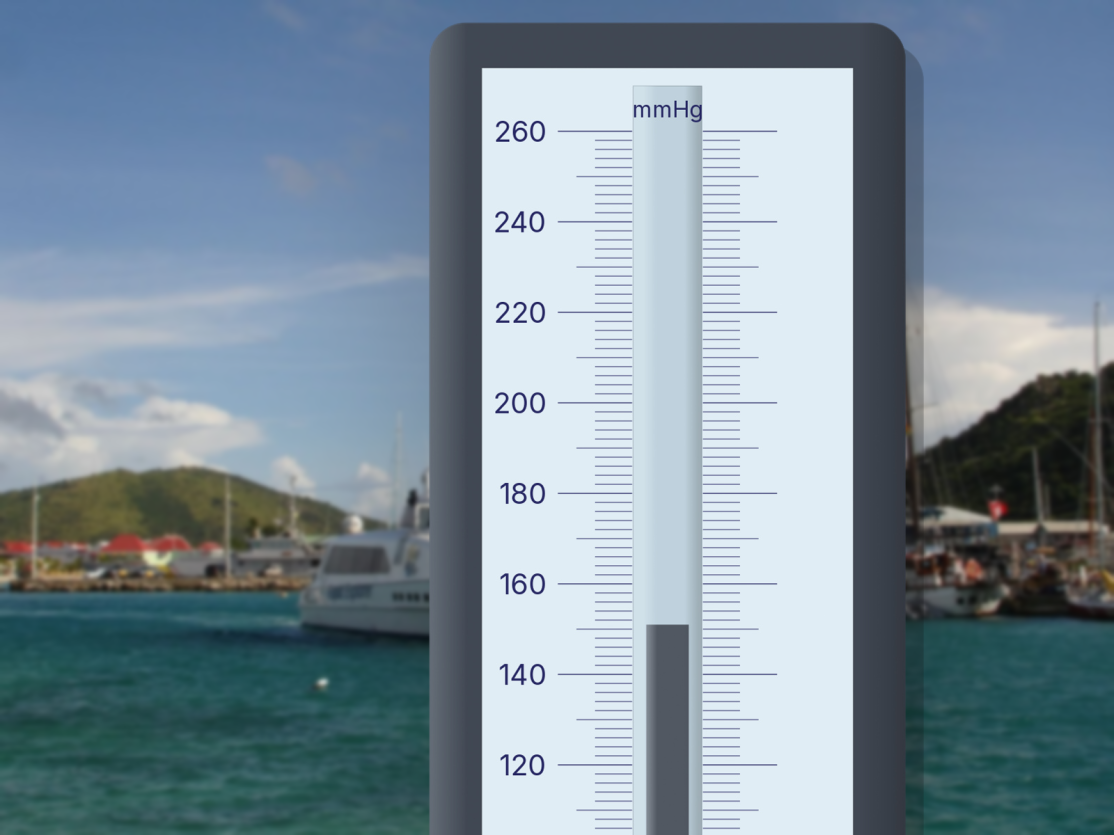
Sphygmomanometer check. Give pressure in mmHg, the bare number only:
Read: 151
